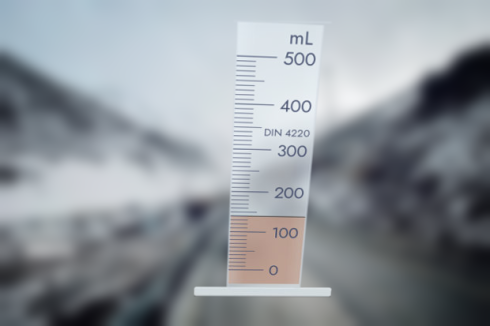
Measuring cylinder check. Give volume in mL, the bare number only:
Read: 140
